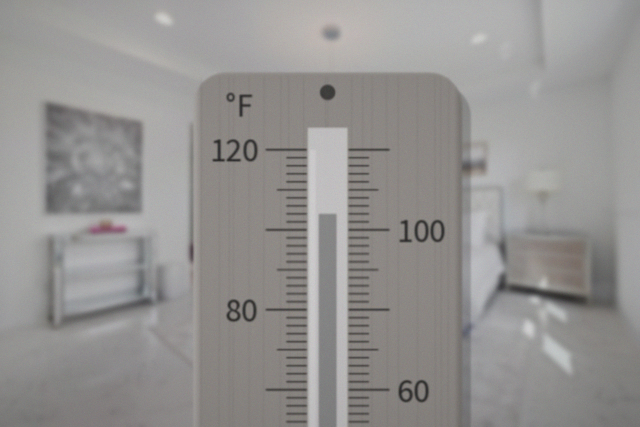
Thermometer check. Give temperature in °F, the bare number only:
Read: 104
